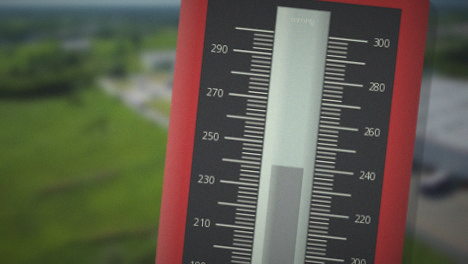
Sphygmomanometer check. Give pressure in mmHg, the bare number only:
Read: 240
